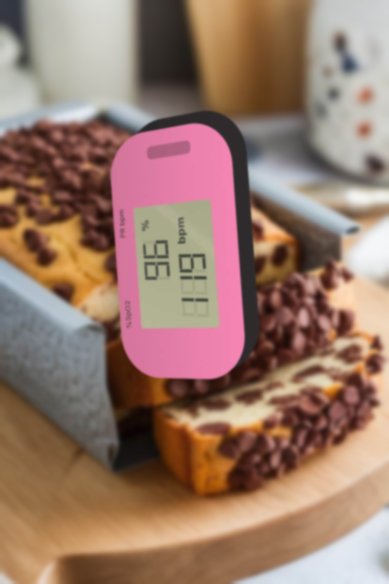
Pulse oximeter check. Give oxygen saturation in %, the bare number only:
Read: 96
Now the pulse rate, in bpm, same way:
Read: 119
